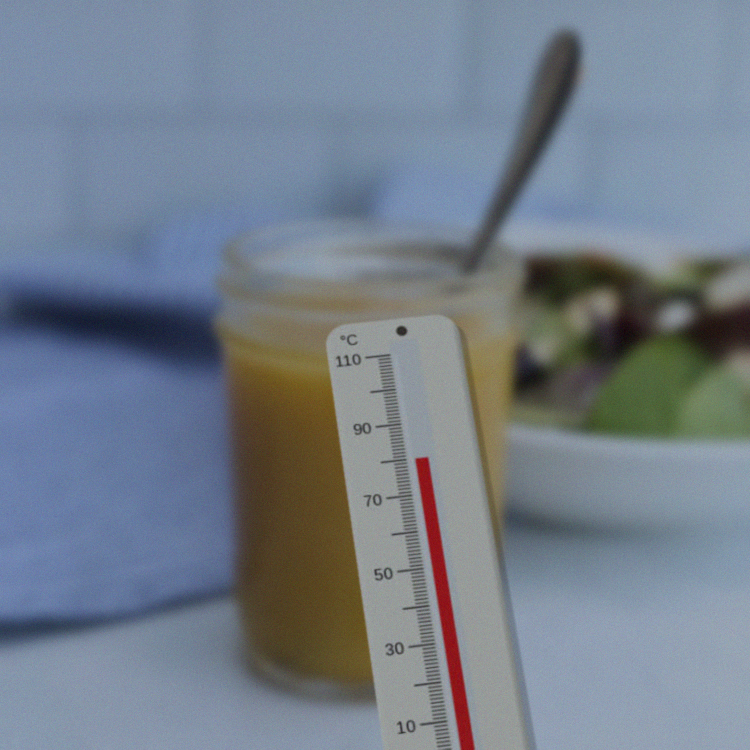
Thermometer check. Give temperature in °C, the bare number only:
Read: 80
